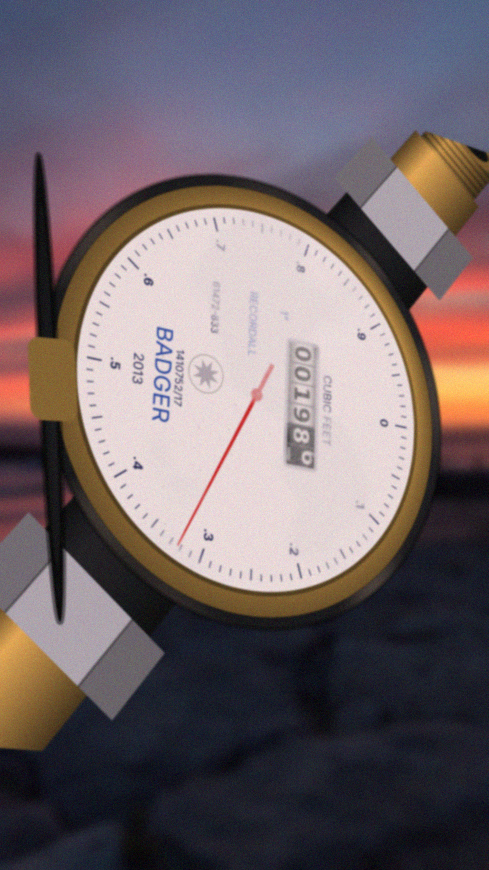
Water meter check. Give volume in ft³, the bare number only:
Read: 1986.32
